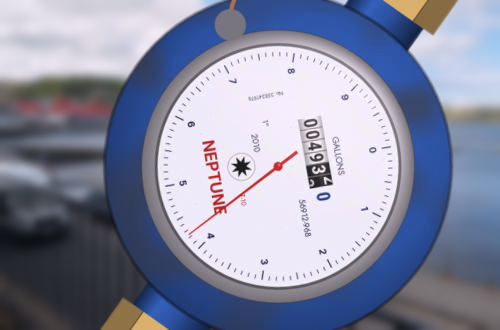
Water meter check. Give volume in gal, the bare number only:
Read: 49324.2
